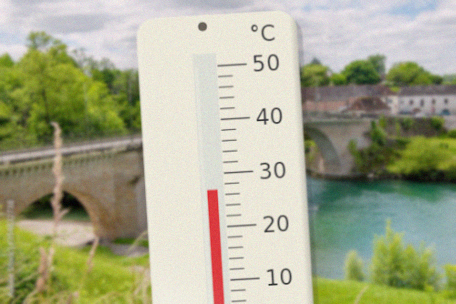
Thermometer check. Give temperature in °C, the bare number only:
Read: 27
